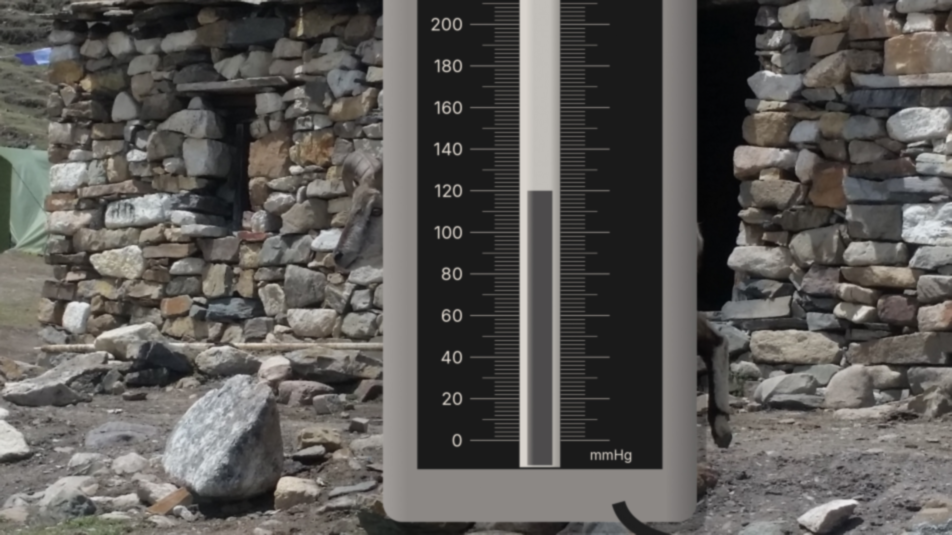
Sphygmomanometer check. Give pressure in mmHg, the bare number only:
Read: 120
